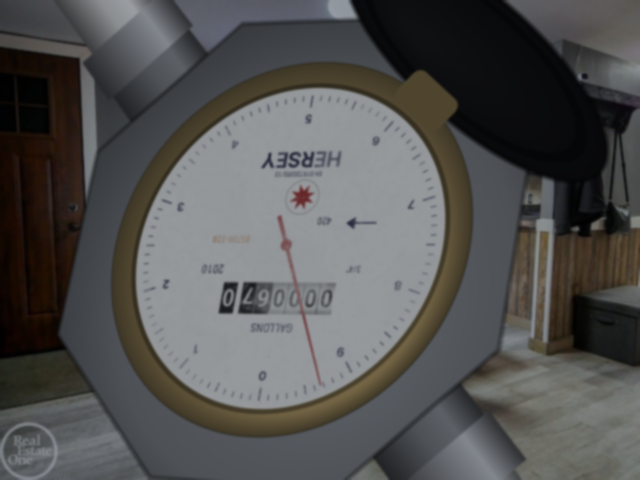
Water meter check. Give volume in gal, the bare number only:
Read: 669.3
